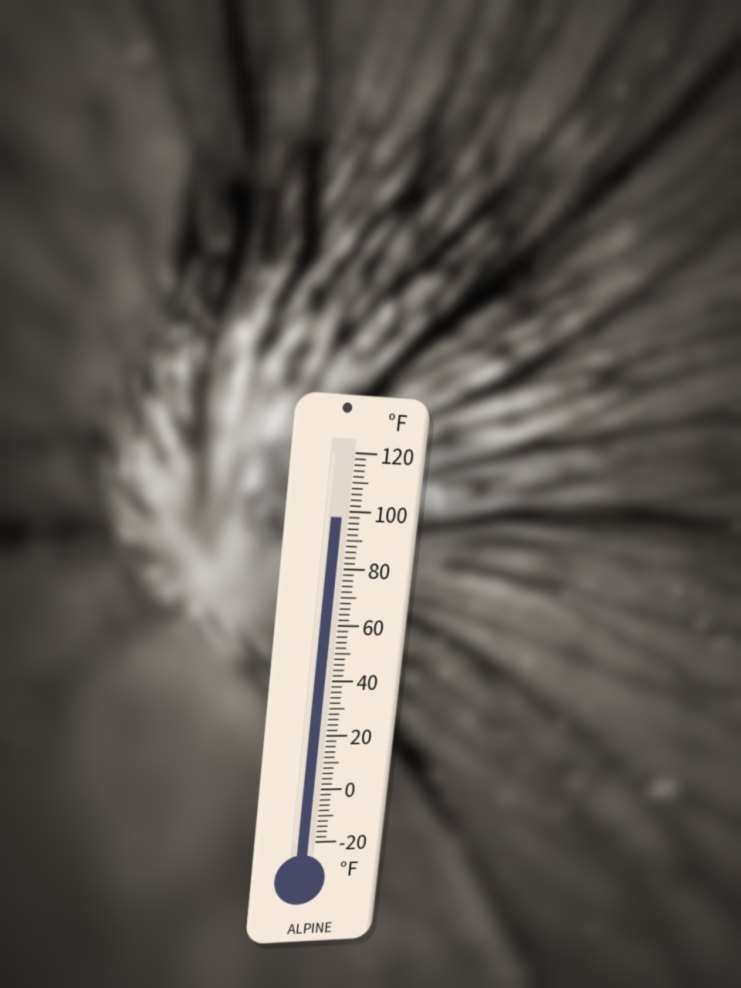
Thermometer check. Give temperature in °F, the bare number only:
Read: 98
